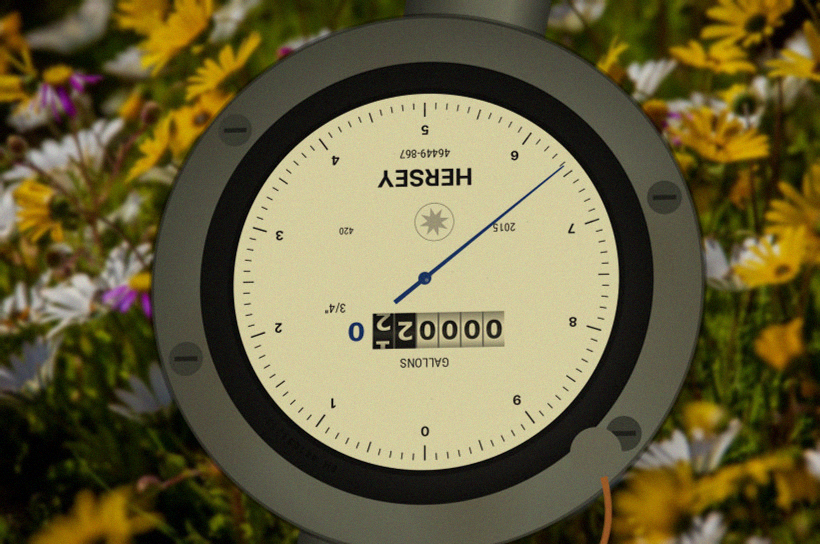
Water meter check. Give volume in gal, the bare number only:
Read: 216.4
